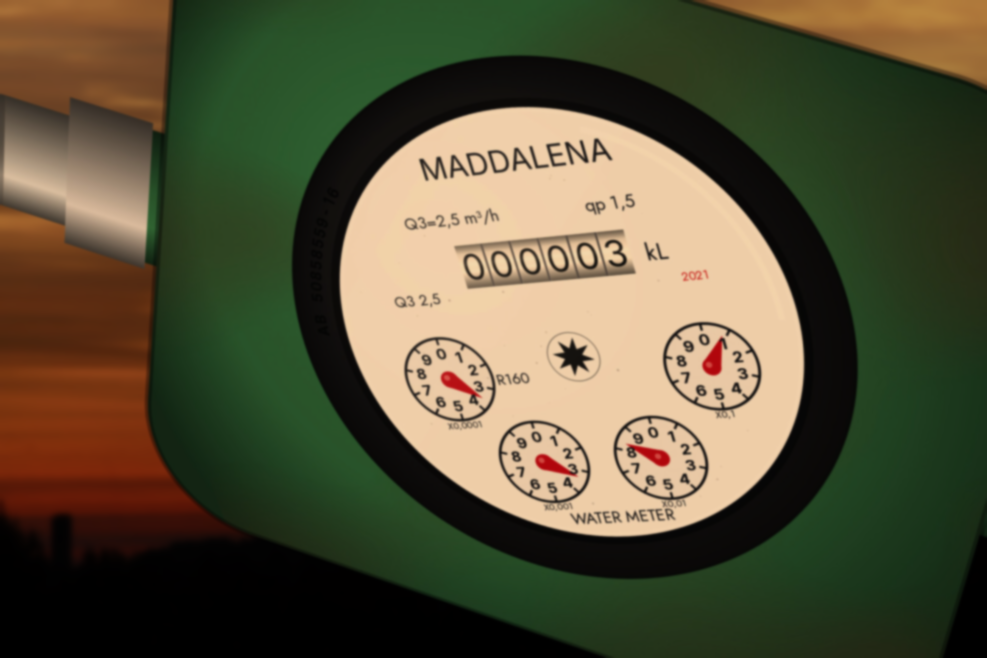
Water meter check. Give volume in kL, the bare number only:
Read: 3.0833
